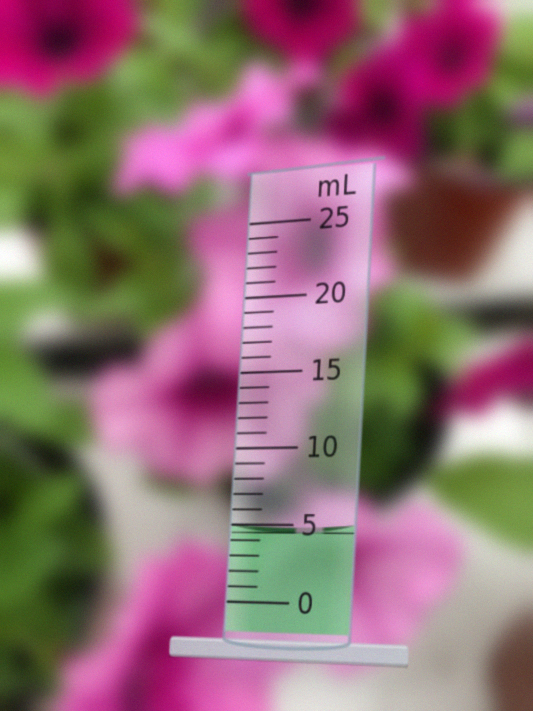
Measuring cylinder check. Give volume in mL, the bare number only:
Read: 4.5
